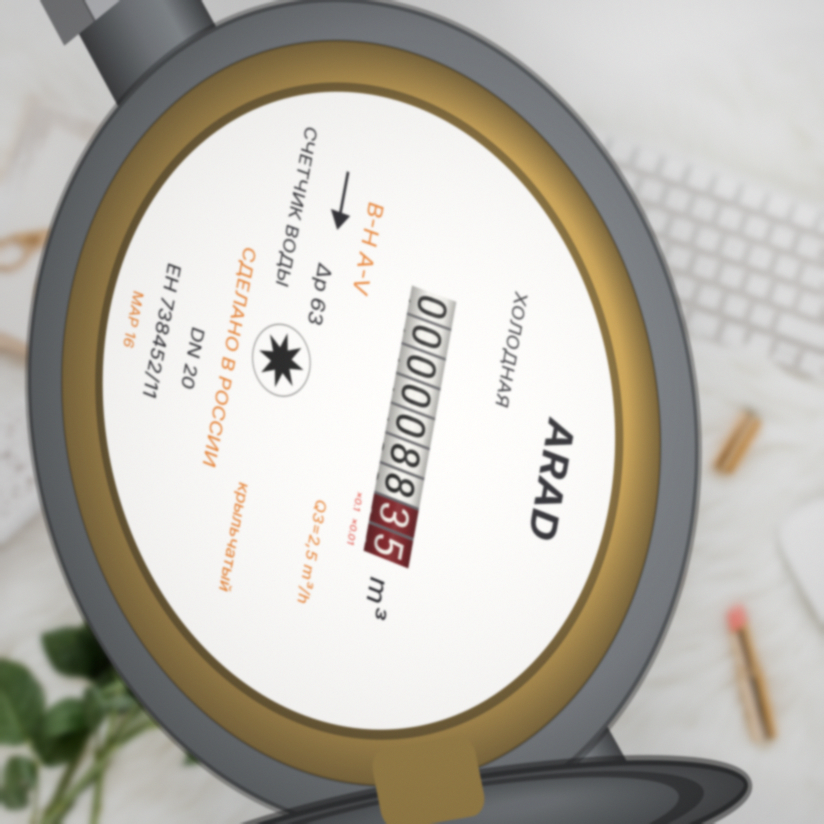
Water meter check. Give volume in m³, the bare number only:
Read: 88.35
